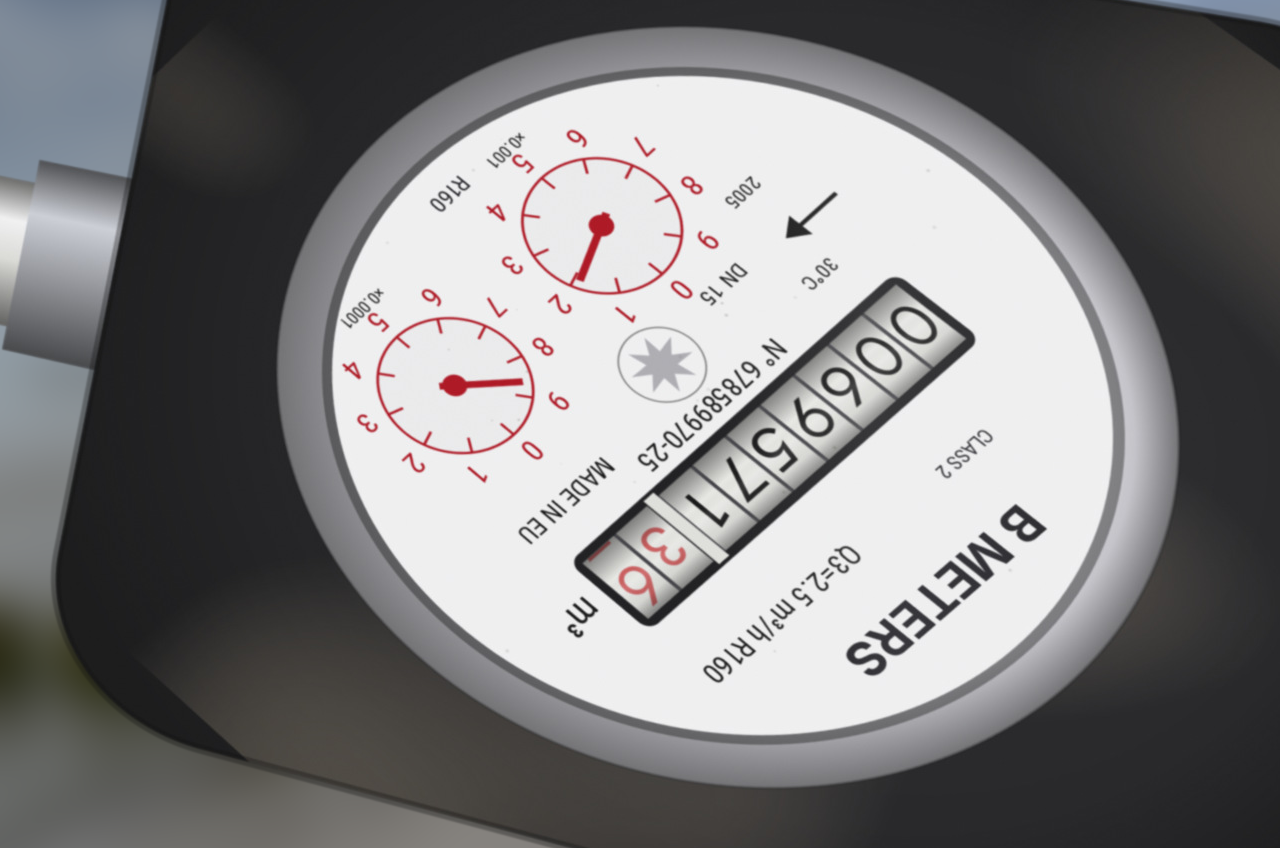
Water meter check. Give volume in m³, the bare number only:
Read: 69571.3618
